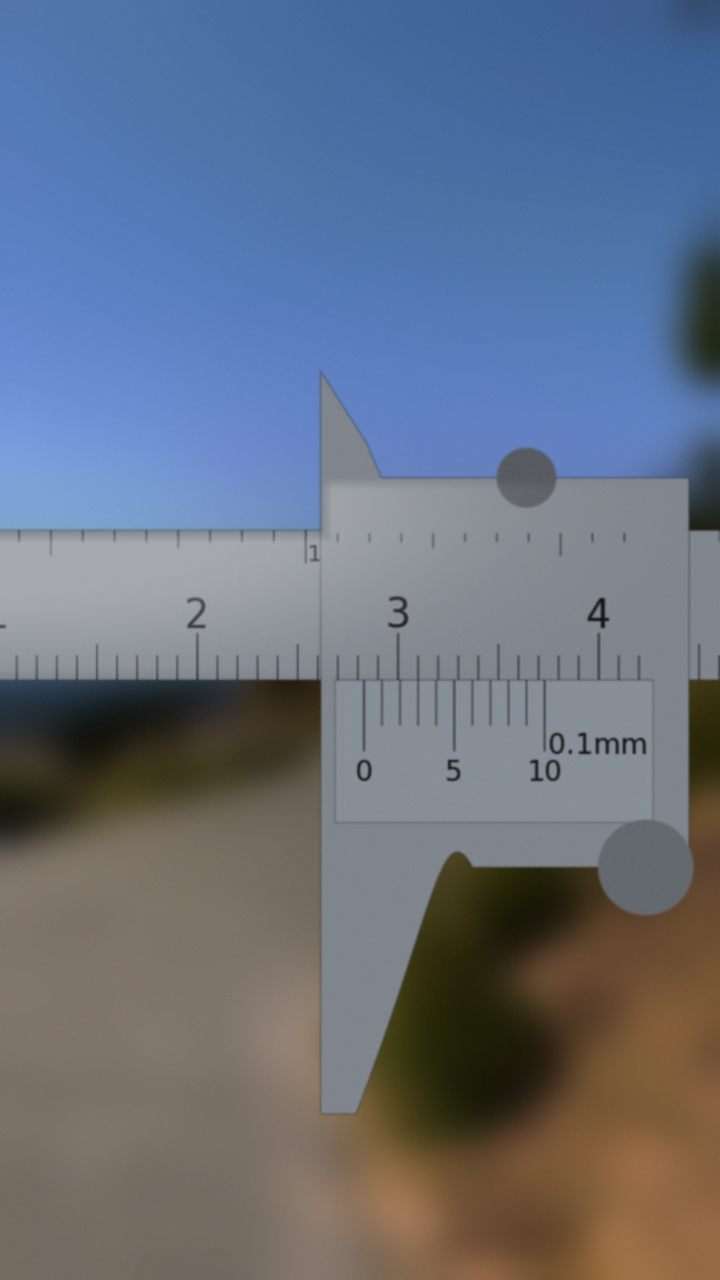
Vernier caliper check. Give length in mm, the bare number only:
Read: 28.3
